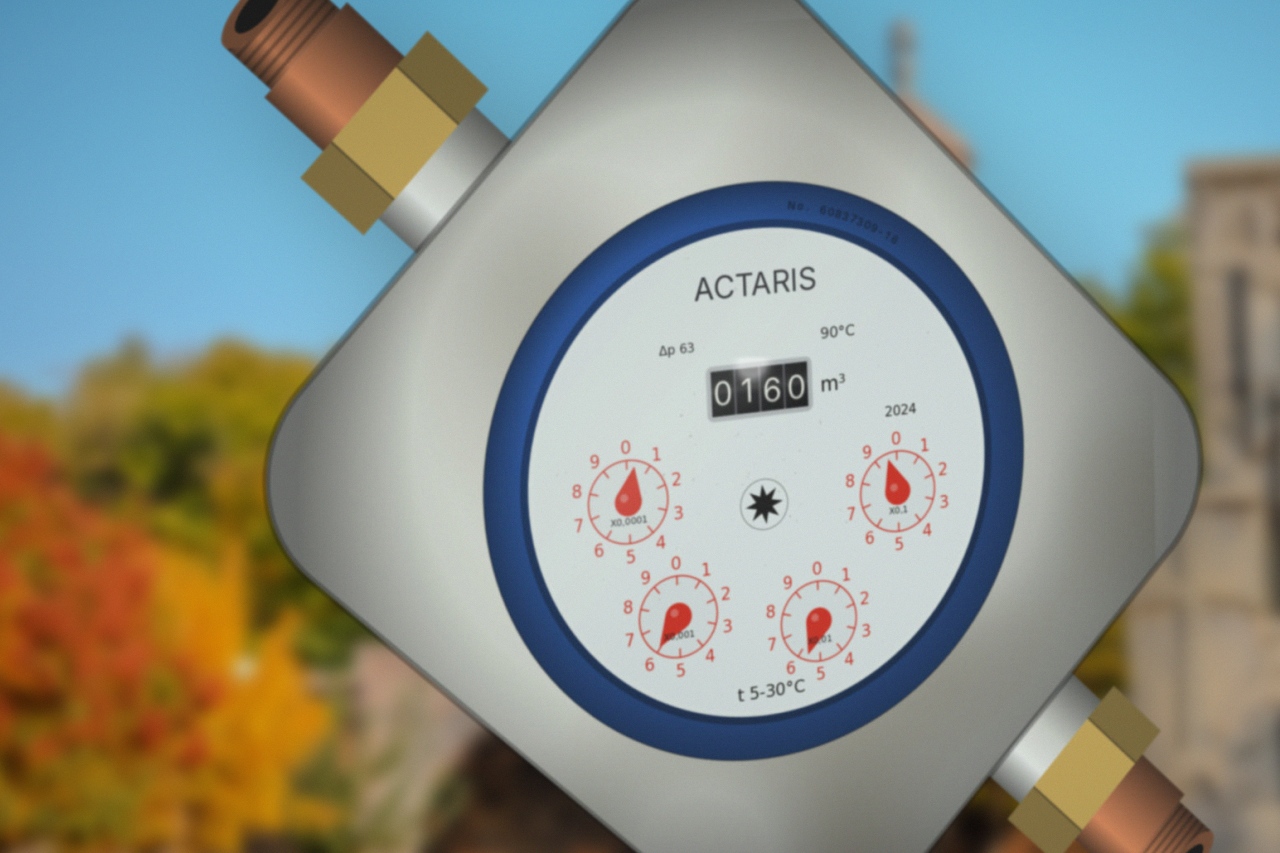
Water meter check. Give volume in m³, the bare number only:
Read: 159.9560
